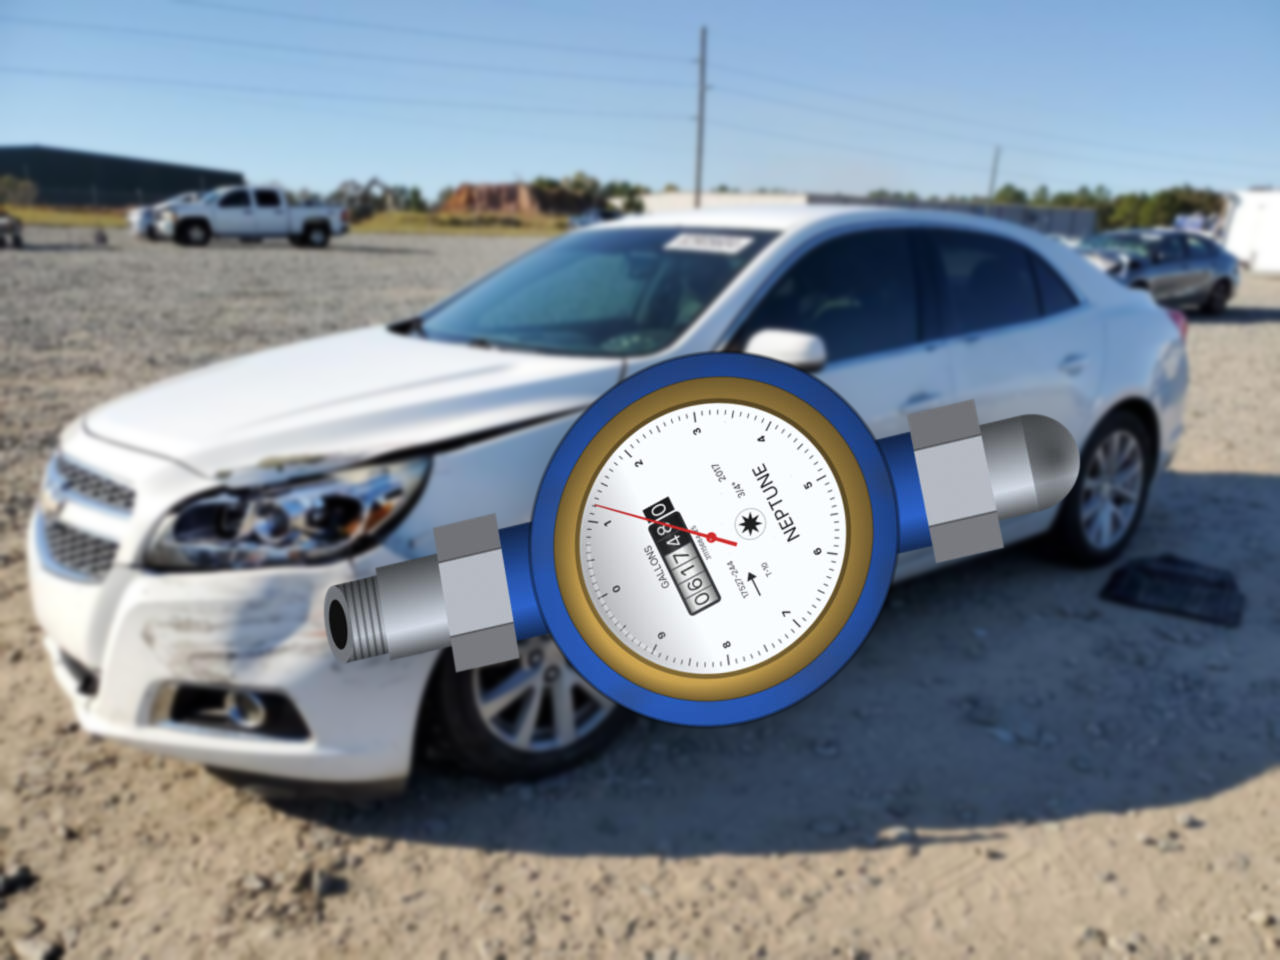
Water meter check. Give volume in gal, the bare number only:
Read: 617481.2
